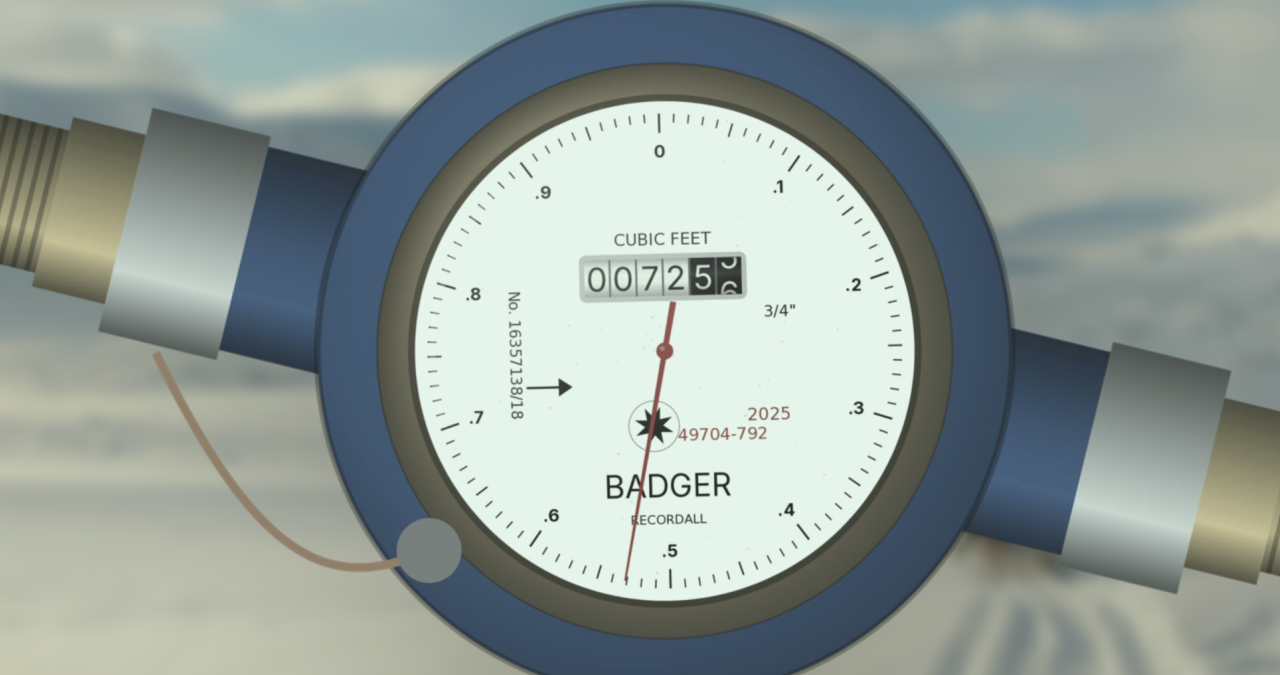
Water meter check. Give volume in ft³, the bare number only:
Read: 7255.53
